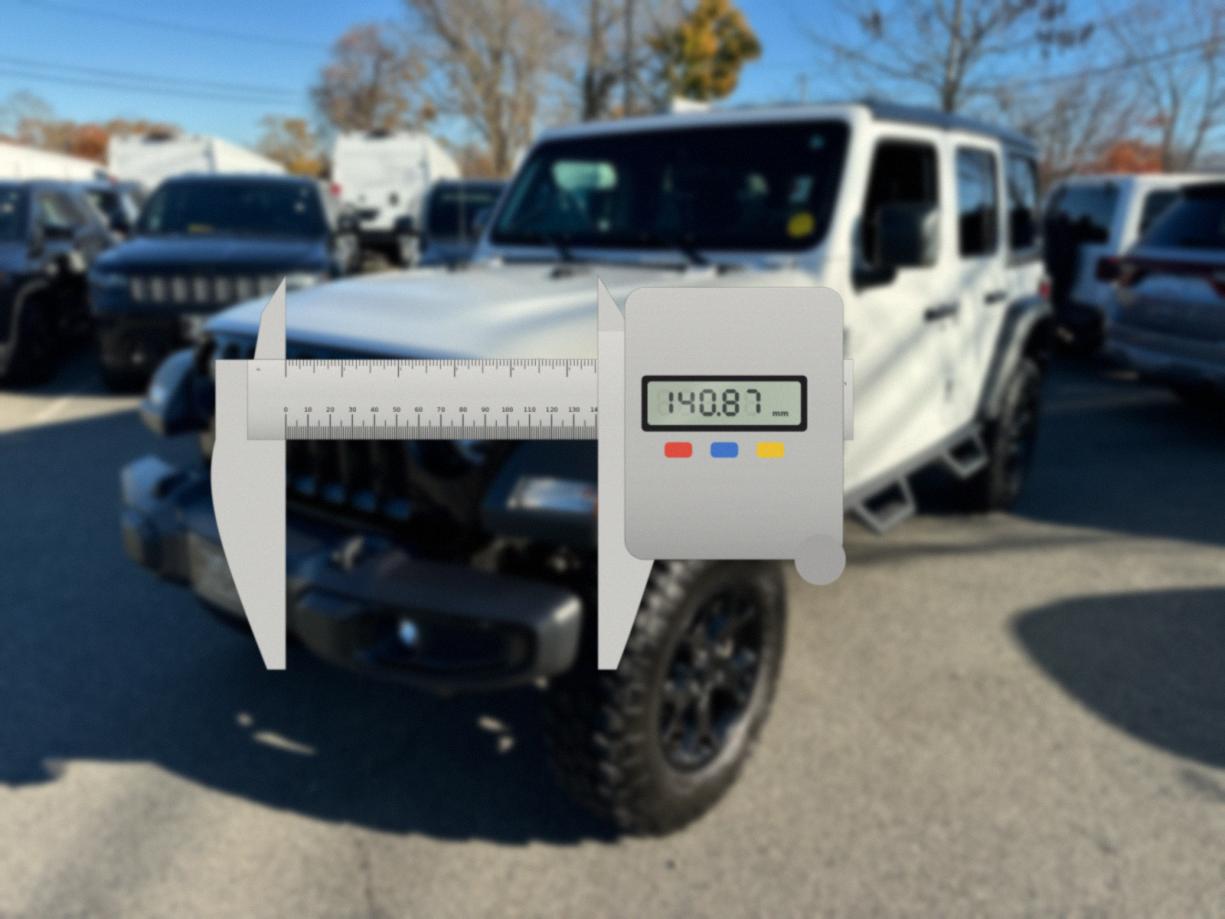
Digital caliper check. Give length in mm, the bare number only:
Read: 140.87
